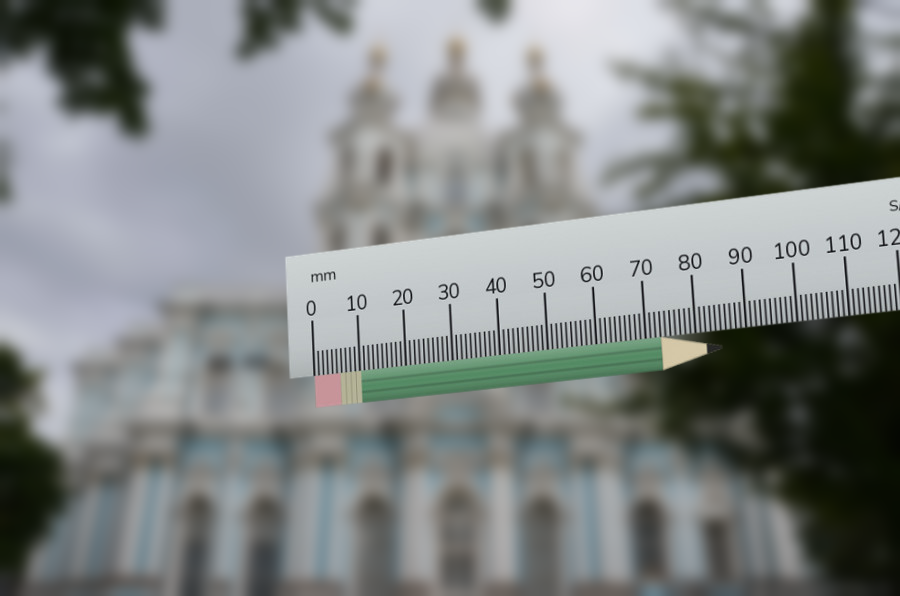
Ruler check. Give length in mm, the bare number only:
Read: 85
